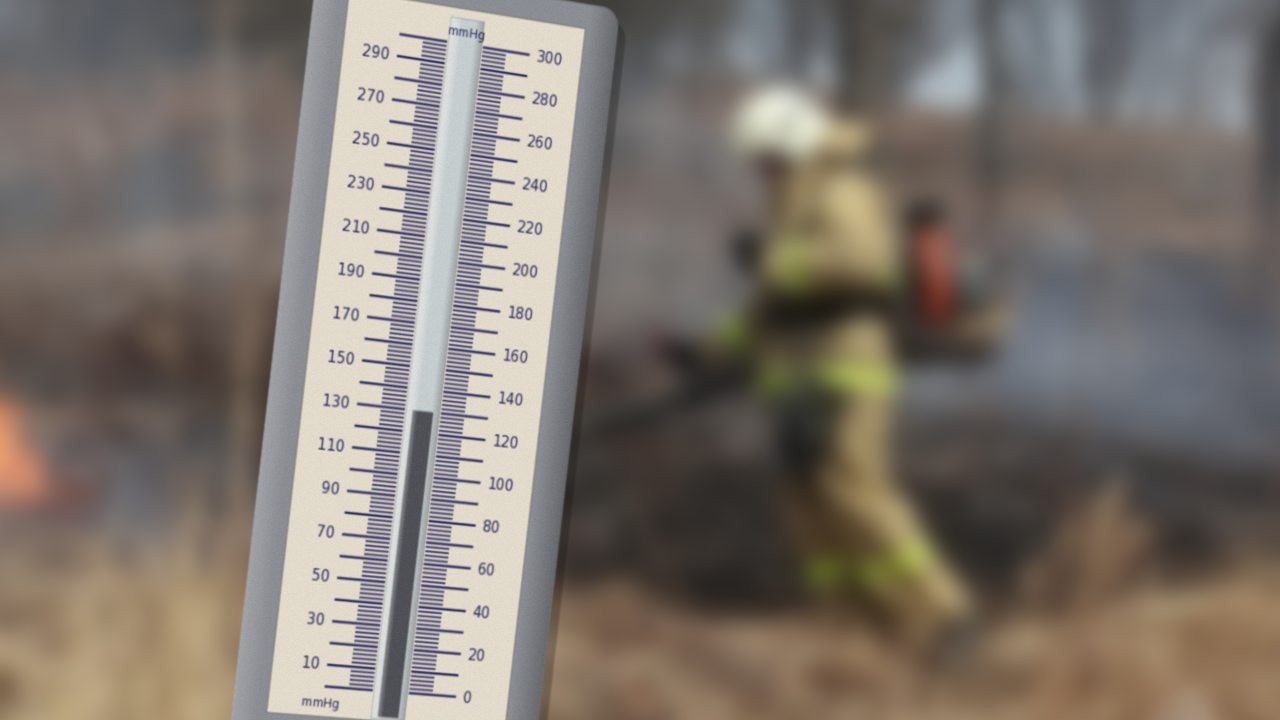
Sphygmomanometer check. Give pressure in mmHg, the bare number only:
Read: 130
